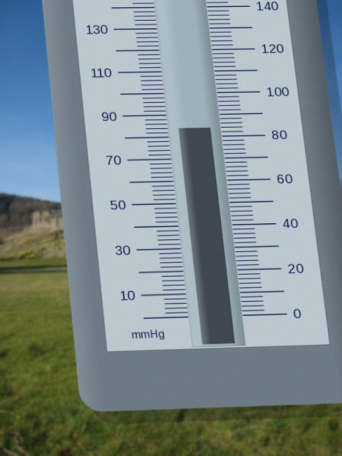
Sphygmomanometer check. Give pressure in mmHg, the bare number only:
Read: 84
